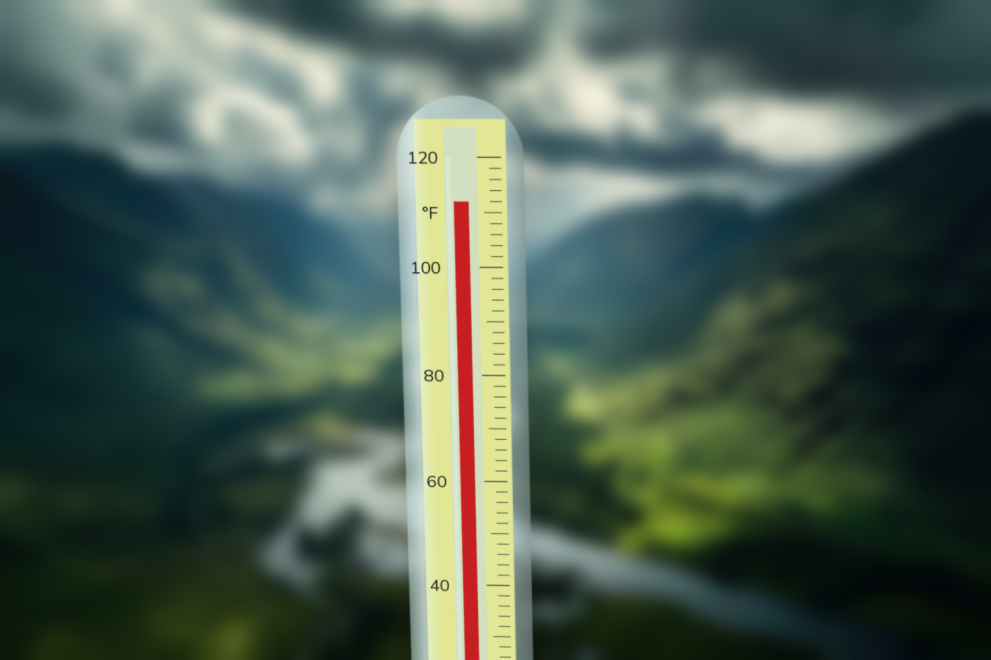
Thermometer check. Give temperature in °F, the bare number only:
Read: 112
